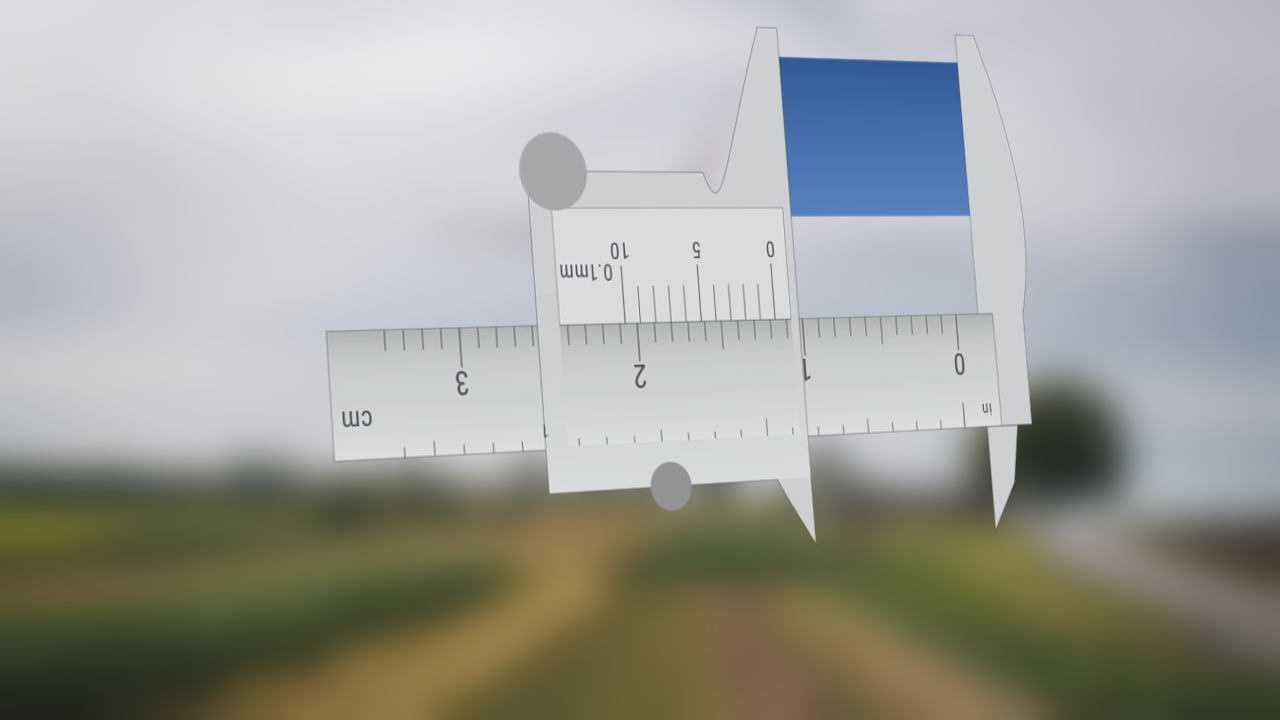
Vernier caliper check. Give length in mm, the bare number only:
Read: 11.7
